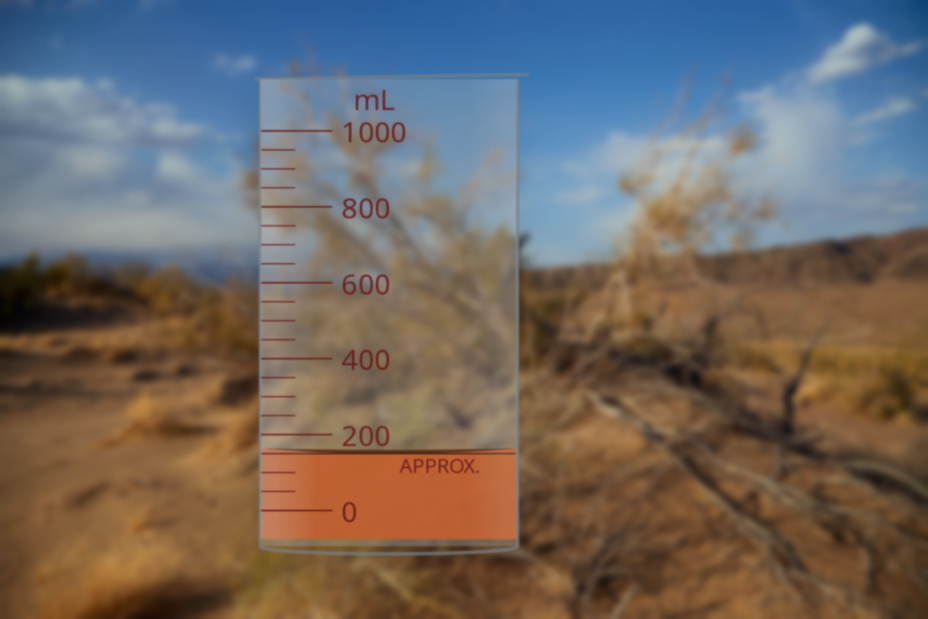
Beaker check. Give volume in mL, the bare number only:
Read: 150
